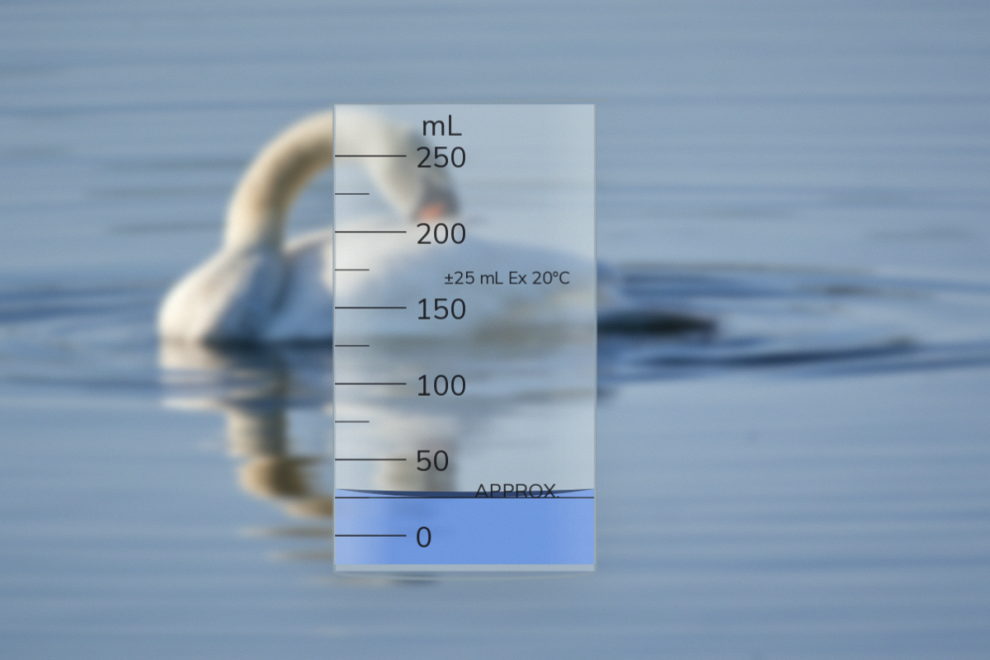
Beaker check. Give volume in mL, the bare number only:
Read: 25
